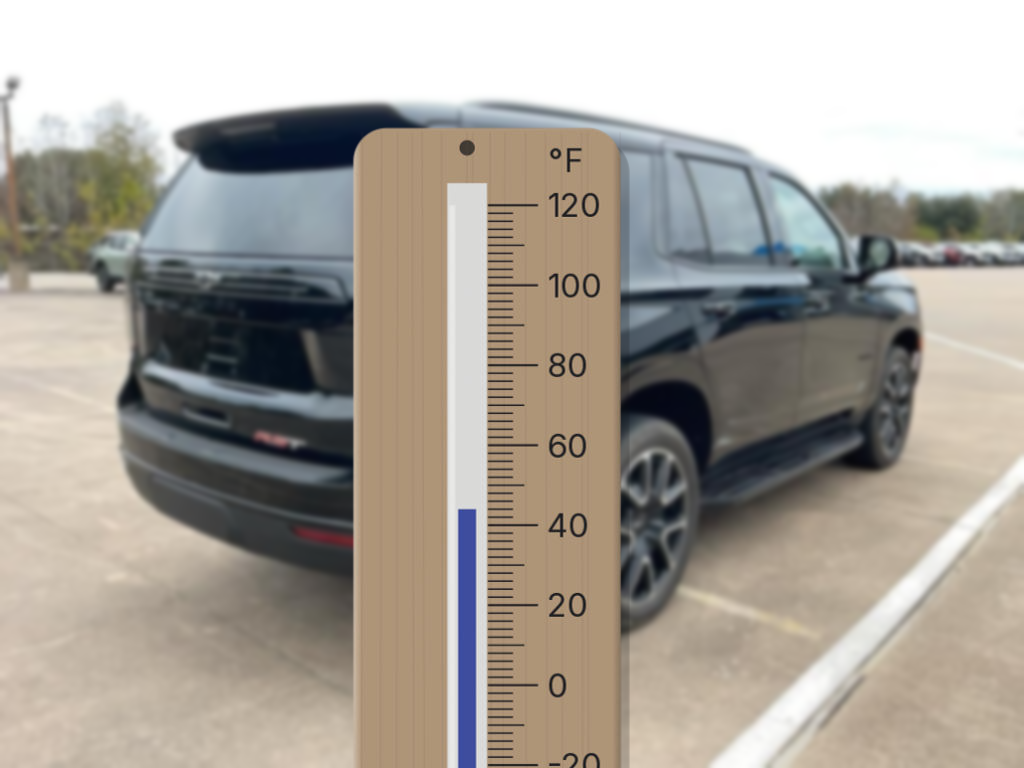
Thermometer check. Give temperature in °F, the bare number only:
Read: 44
